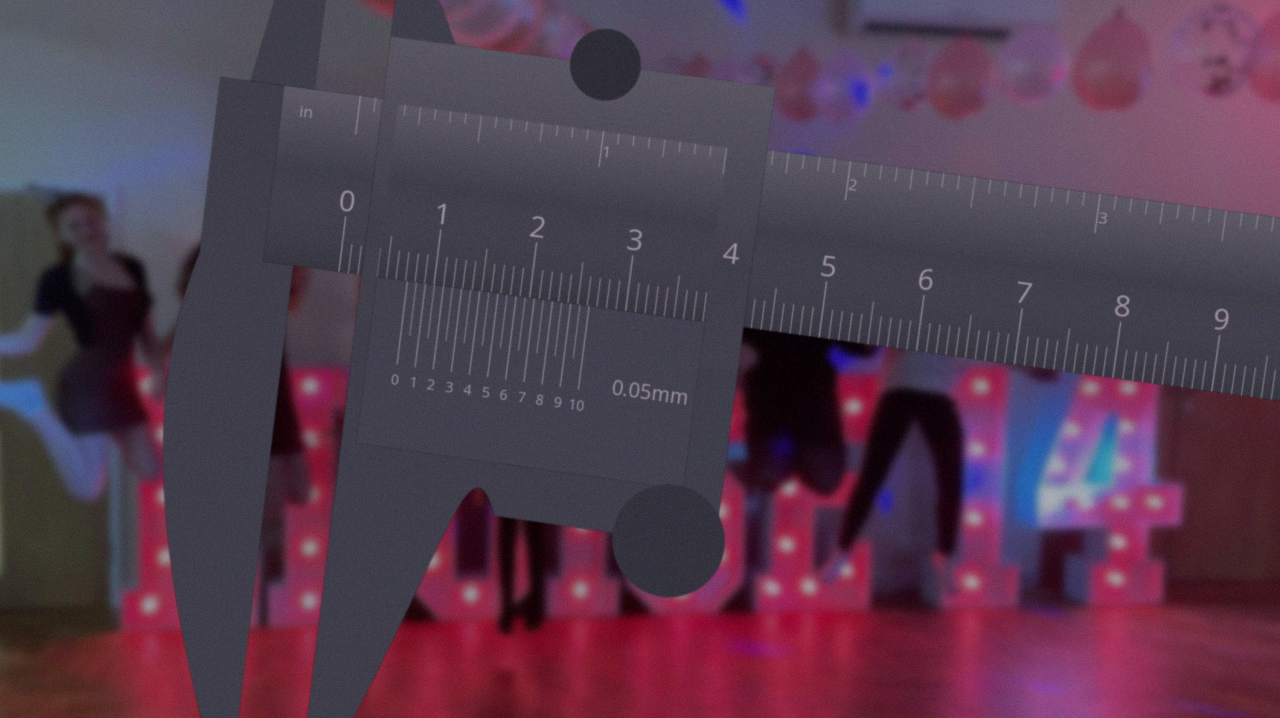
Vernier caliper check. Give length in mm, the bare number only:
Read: 7.2
